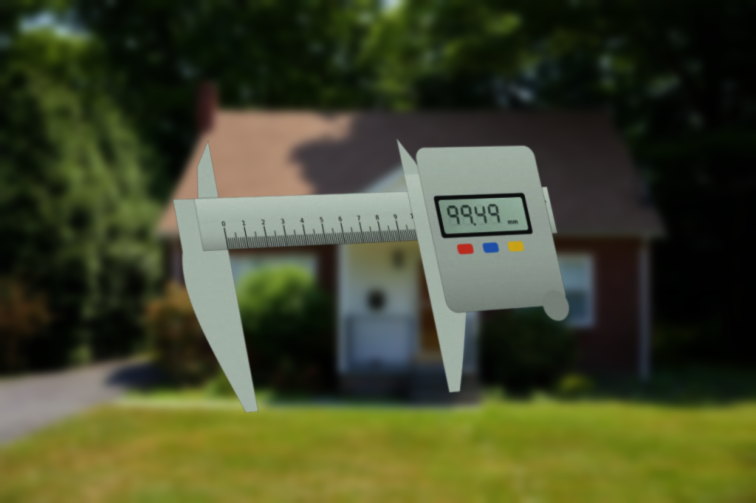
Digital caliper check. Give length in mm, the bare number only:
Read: 99.49
